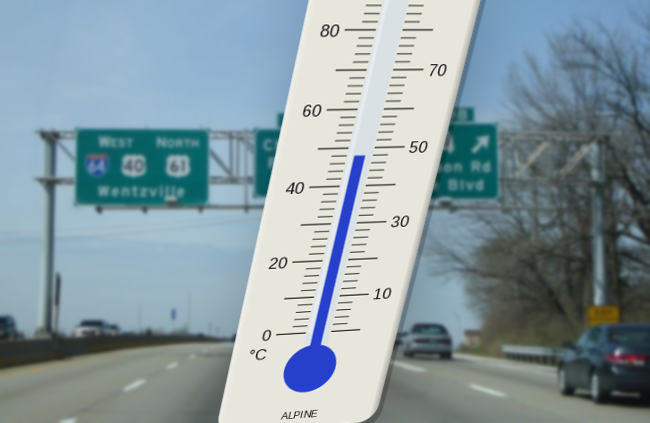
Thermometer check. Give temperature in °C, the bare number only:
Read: 48
